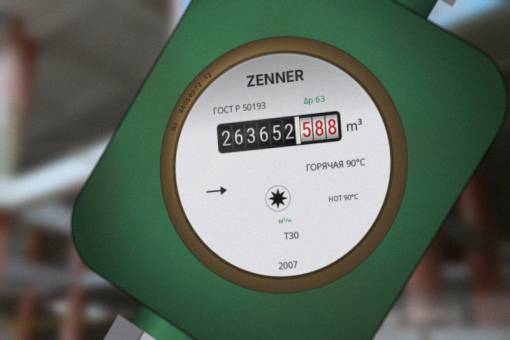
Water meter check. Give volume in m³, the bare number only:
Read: 263652.588
